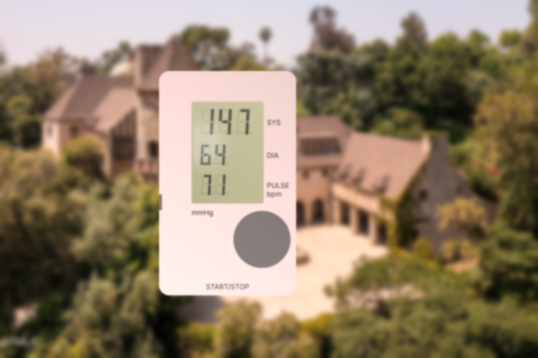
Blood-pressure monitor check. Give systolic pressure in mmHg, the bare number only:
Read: 147
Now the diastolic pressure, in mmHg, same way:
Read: 64
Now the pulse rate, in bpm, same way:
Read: 71
